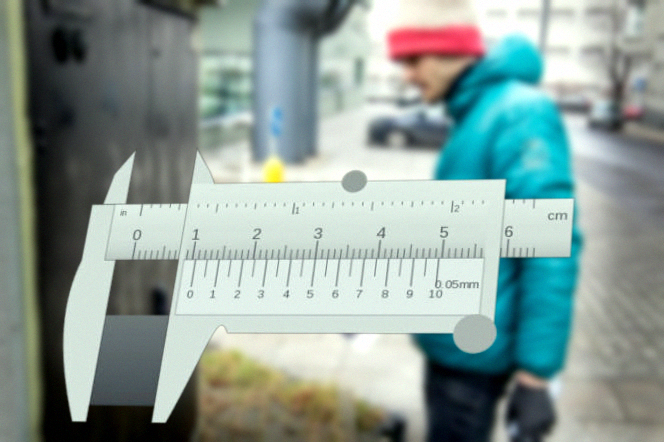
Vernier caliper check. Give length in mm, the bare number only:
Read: 10.5
